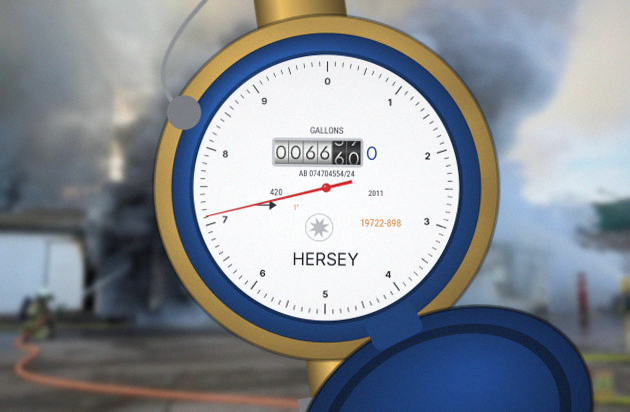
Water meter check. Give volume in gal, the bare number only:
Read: 66597.1
